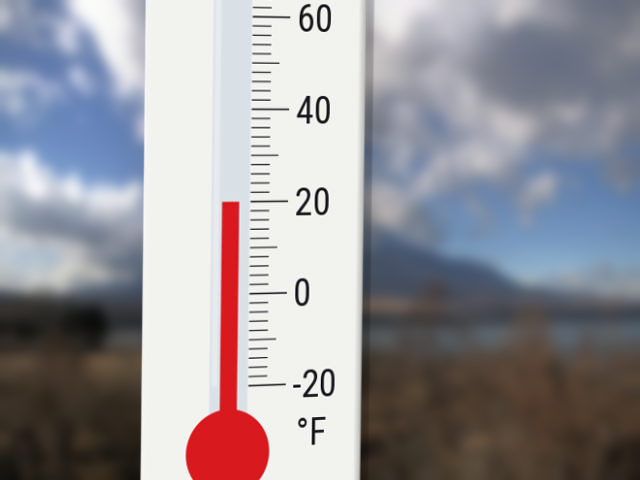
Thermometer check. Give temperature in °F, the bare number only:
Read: 20
